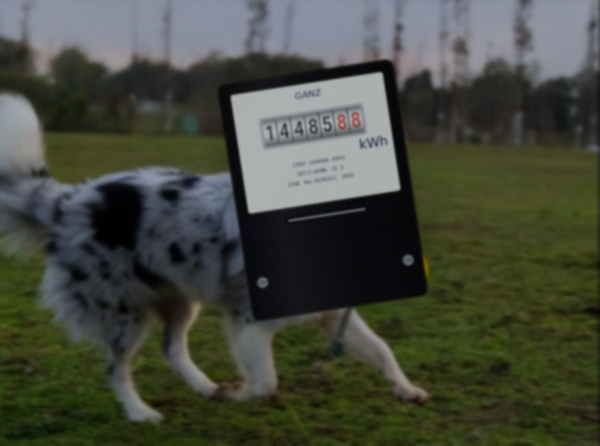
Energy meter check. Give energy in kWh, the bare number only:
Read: 14485.88
